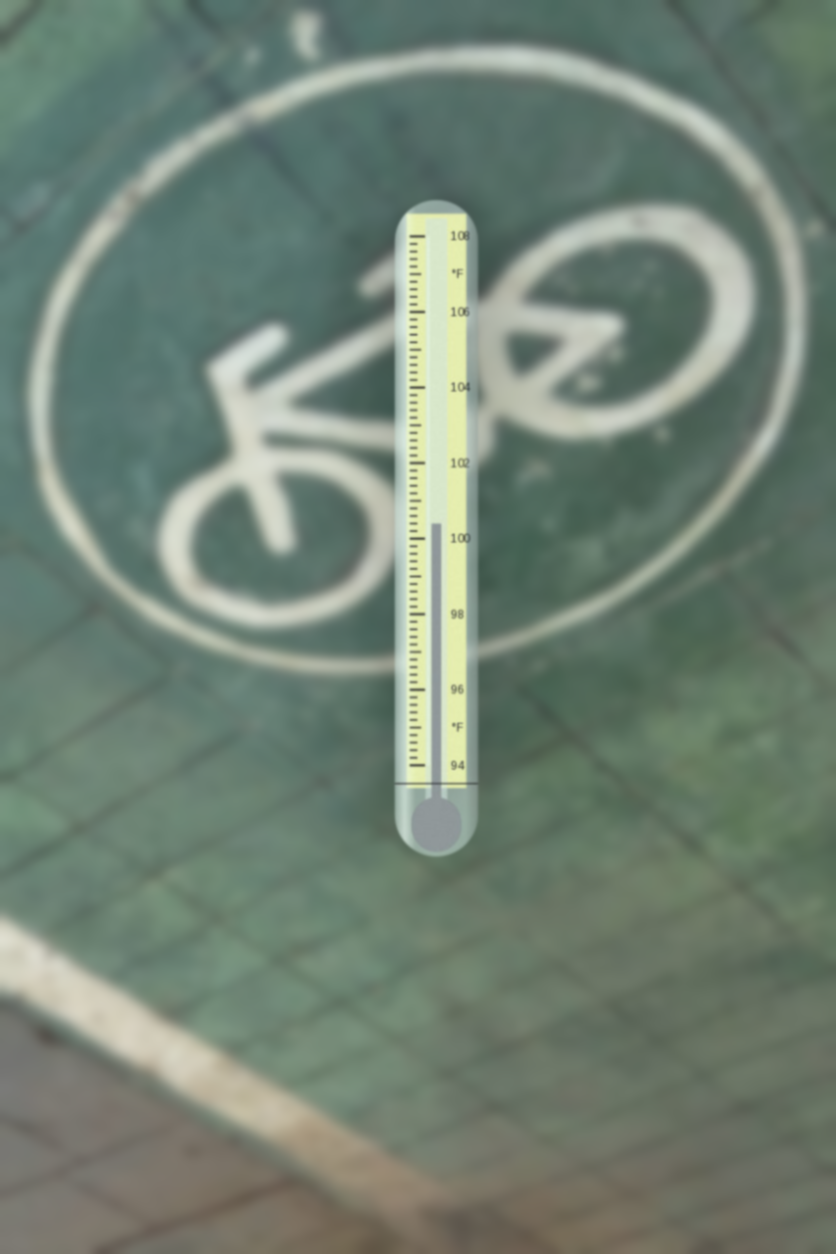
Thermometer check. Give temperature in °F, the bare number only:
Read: 100.4
